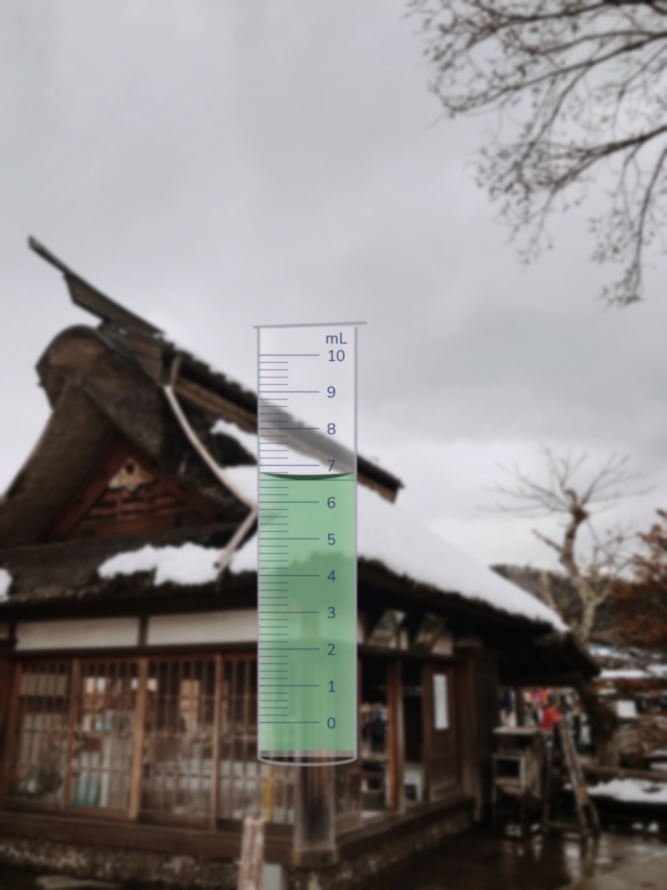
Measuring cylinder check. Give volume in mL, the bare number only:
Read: 6.6
